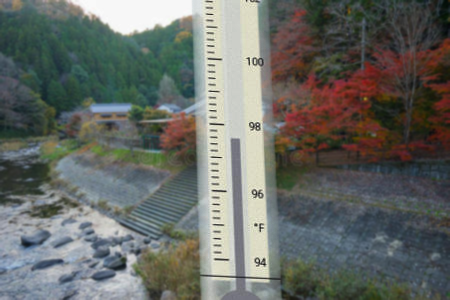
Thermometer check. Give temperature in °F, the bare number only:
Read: 97.6
